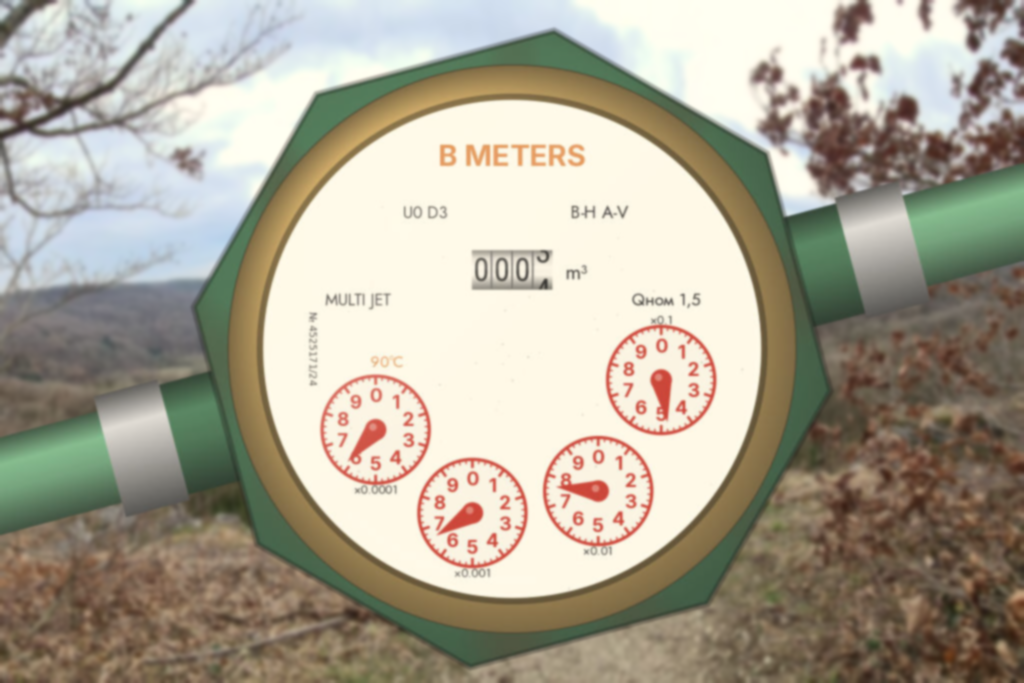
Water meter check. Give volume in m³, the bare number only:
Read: 3.4766
